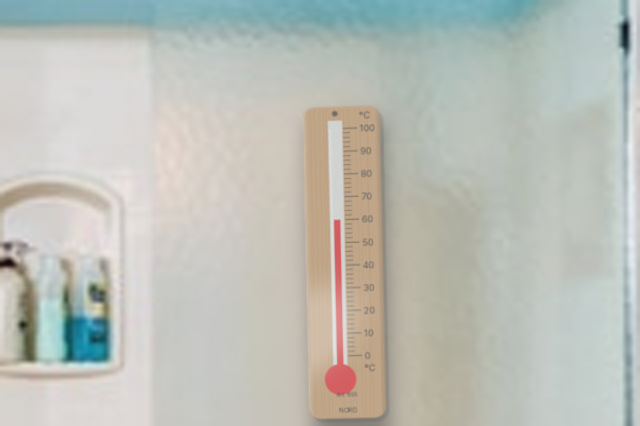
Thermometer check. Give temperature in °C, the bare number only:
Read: 60
